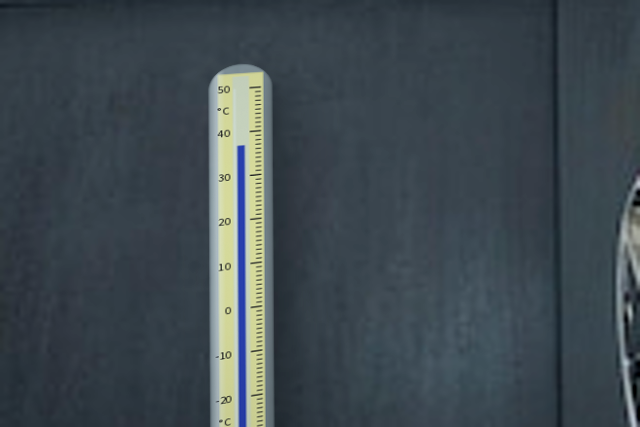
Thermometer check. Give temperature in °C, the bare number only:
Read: 37
